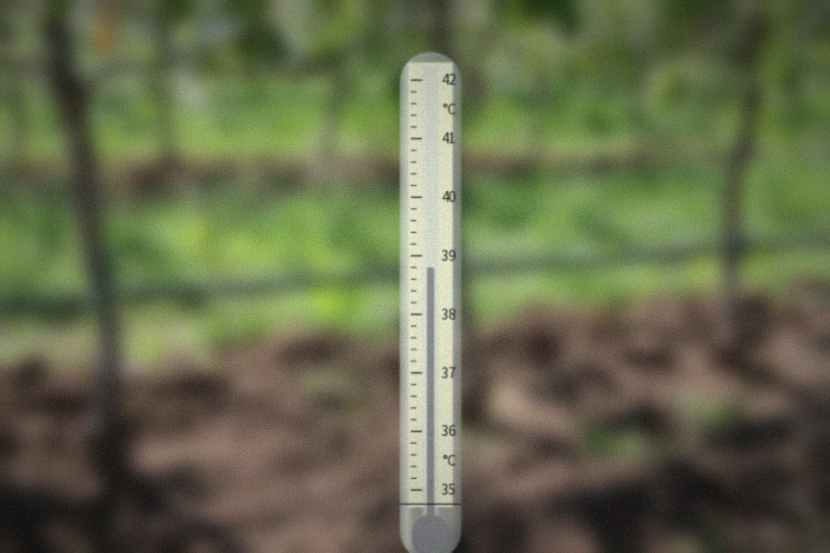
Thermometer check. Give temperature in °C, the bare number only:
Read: 38.8
